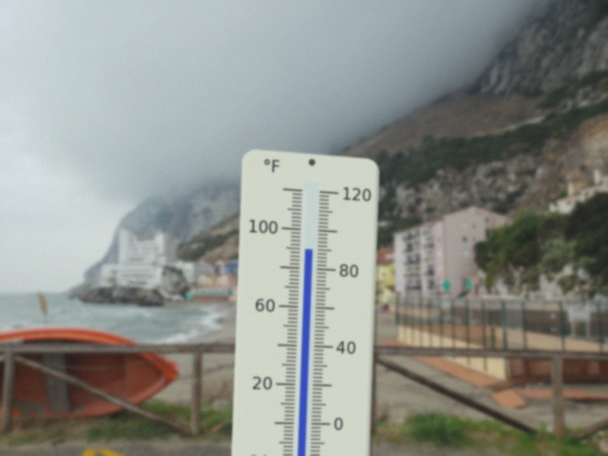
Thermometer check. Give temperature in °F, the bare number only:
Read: 90
